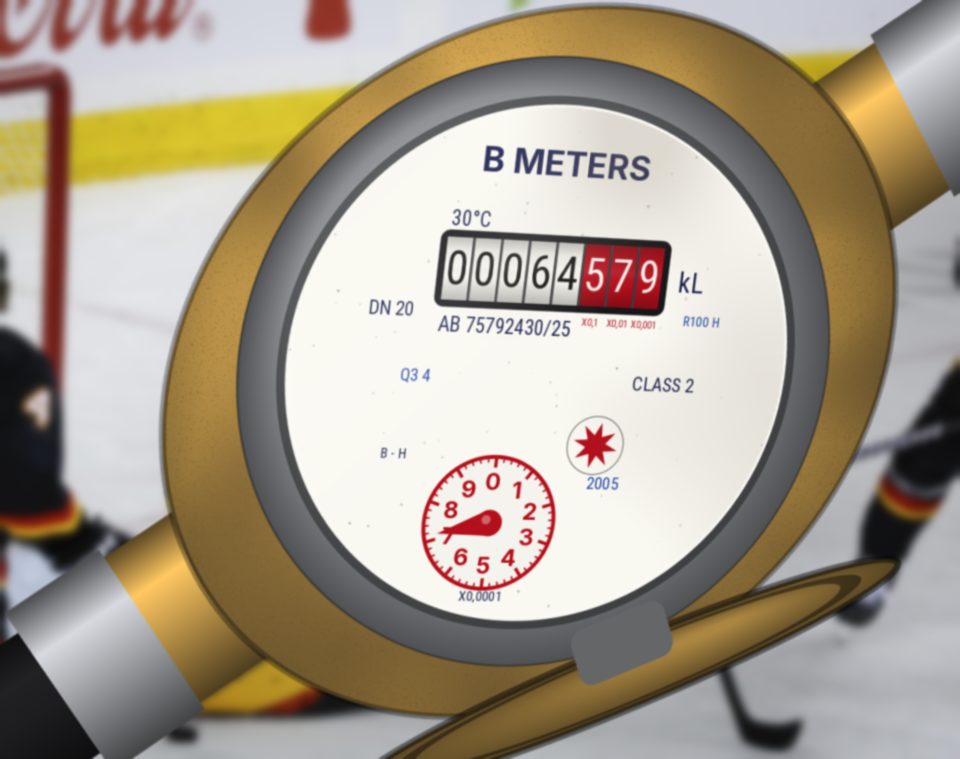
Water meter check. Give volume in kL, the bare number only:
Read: 64.5797
